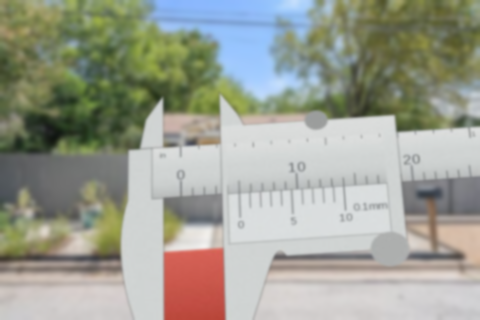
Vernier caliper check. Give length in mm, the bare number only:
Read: 5.0
